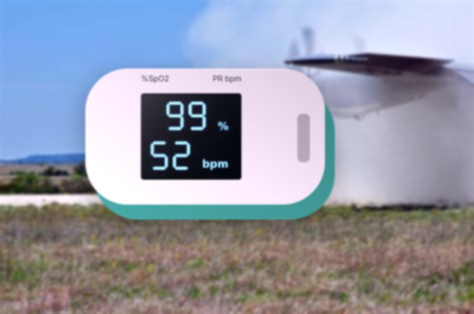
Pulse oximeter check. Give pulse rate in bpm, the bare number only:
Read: 52
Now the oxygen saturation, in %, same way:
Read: 99
